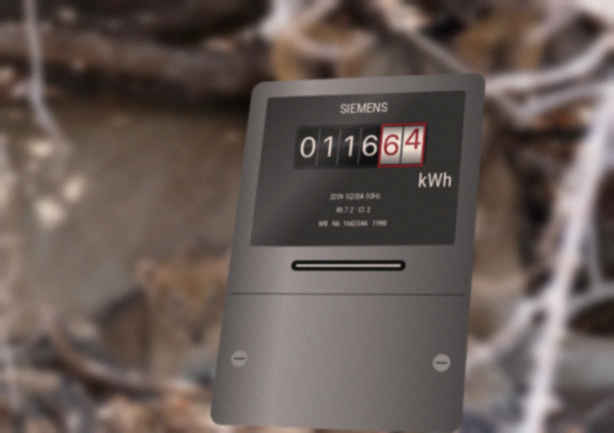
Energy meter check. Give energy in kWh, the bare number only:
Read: 116.64
